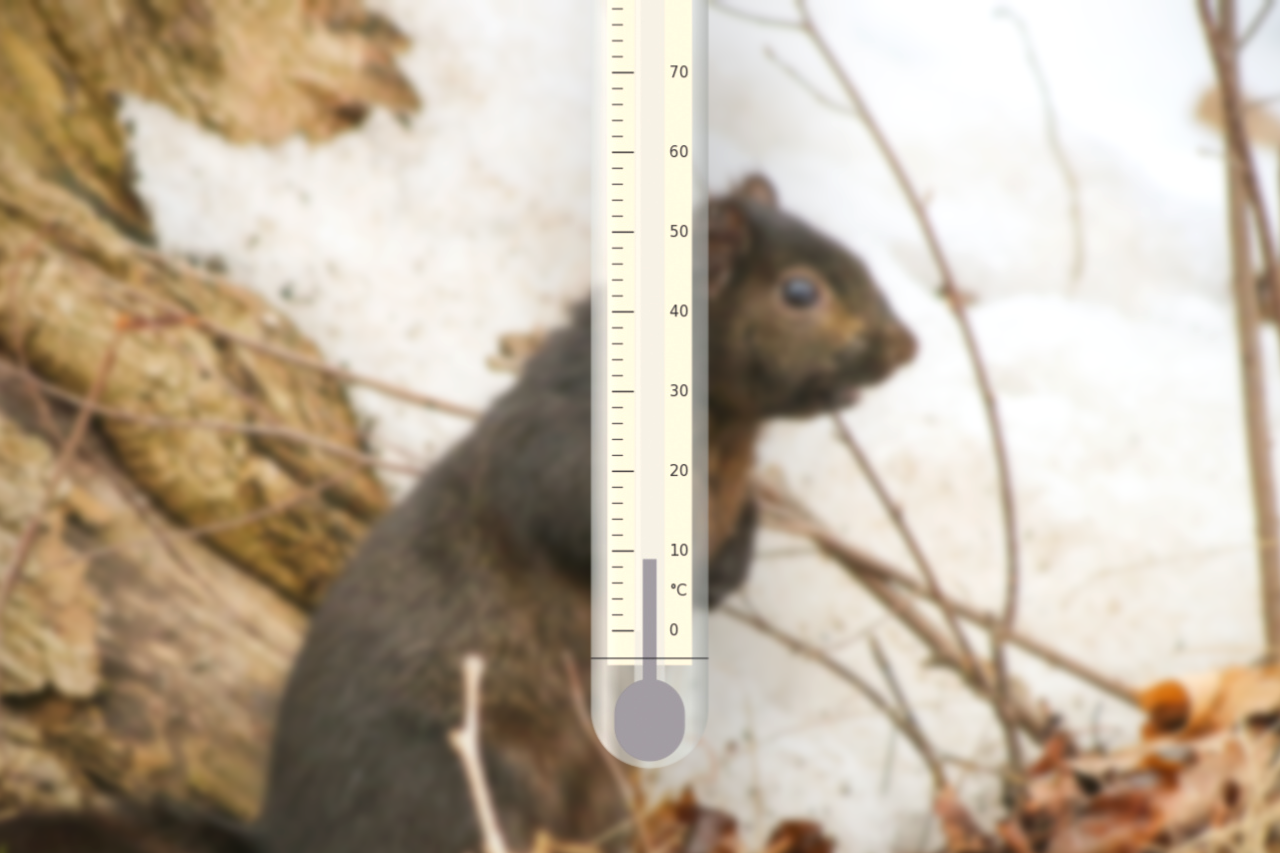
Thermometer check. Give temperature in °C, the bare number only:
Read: 9
